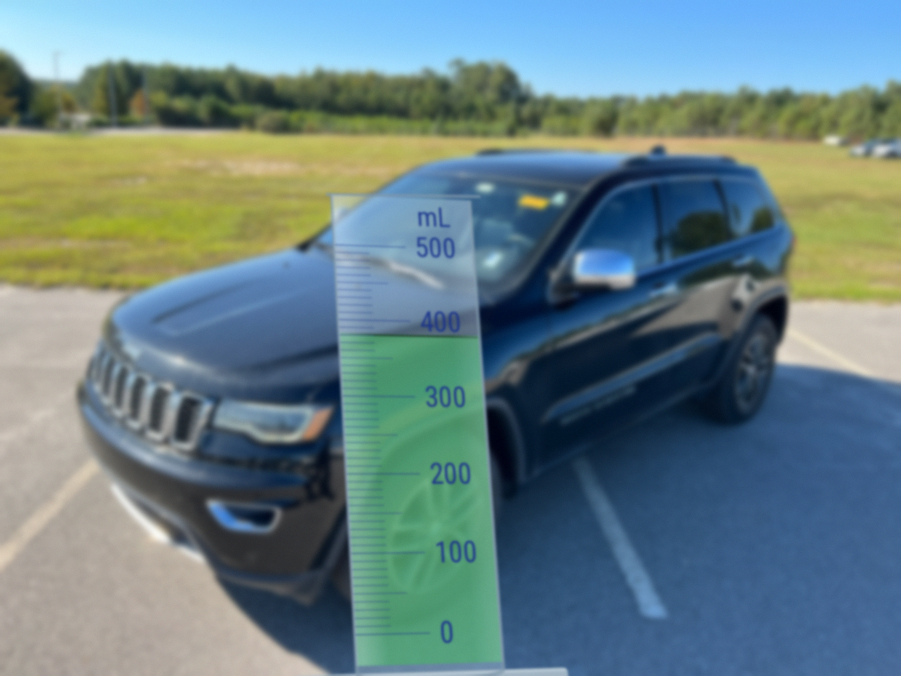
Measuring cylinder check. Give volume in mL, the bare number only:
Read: 380
